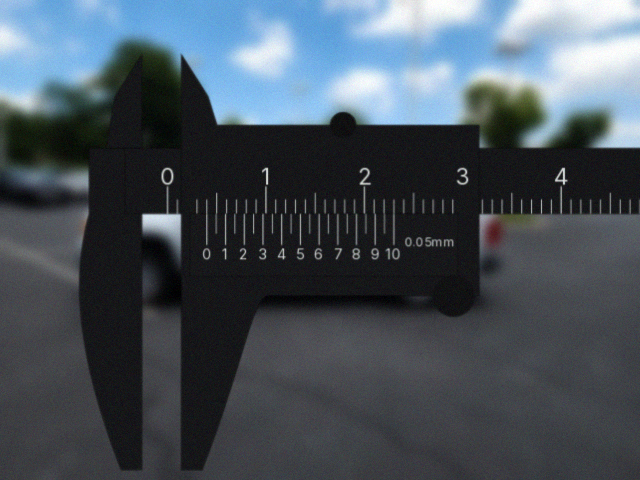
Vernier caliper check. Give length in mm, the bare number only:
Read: 4.0
